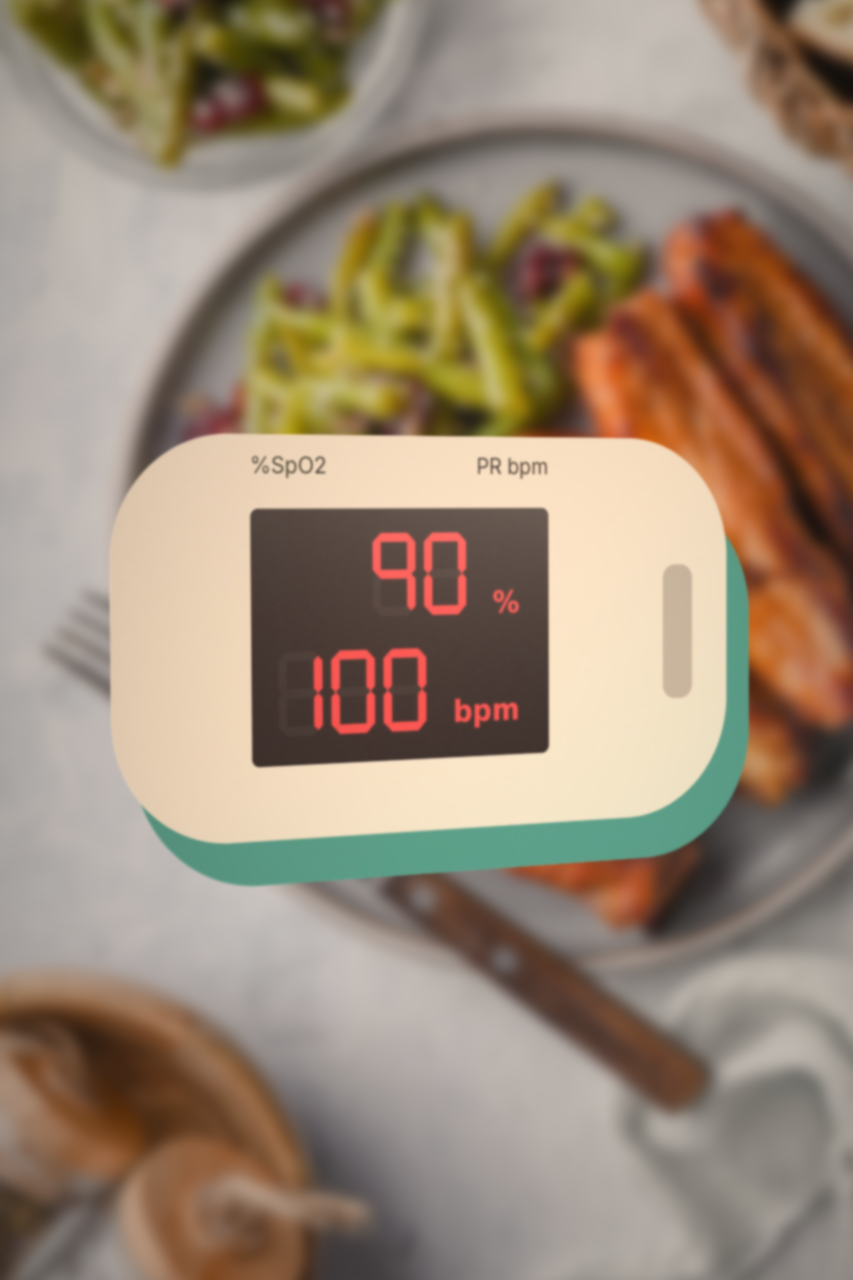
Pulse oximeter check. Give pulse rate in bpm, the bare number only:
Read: 100
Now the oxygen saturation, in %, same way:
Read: 90
